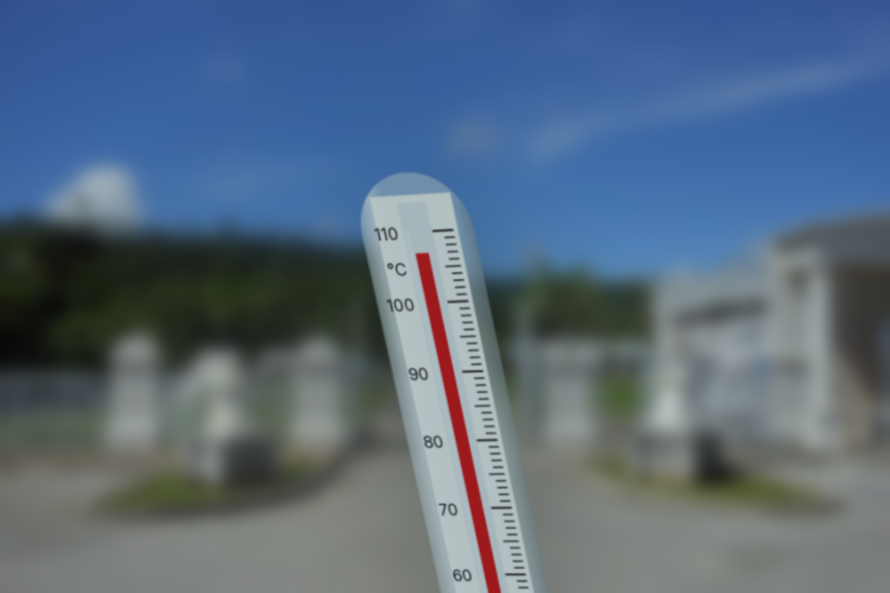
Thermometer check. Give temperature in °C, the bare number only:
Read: 107
